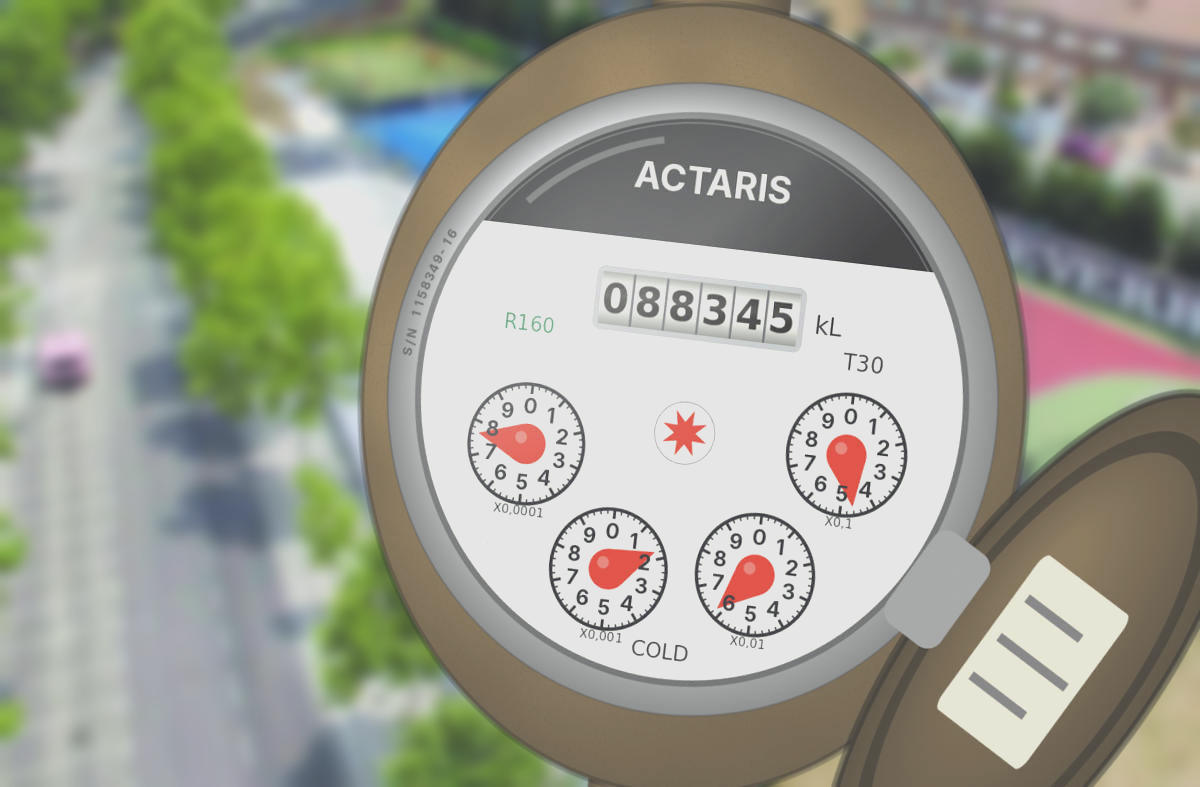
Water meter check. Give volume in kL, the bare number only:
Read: 88345.4617
